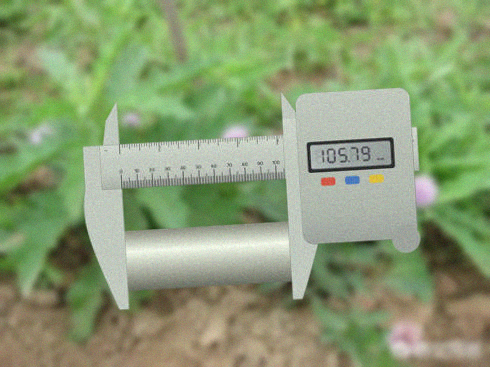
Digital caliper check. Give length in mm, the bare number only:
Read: 105.79
